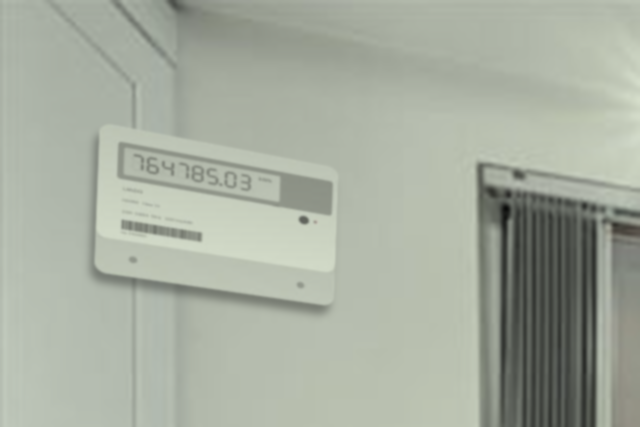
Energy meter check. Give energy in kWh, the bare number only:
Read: 764785.03
